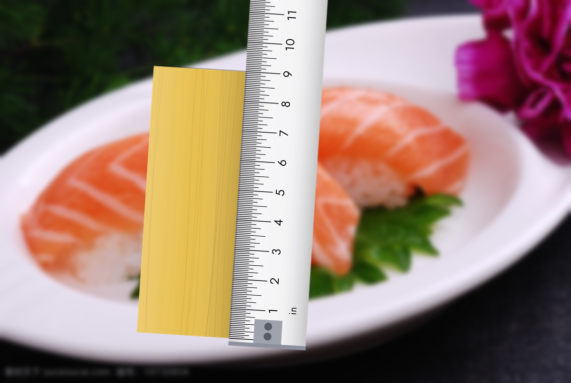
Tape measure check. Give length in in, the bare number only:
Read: 9
